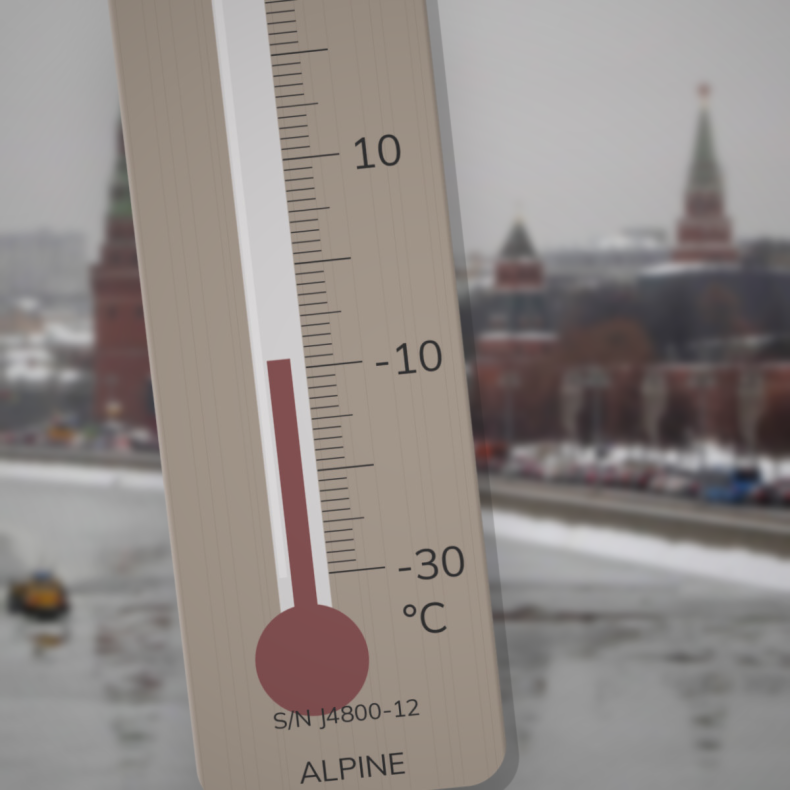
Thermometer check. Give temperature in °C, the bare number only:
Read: -9
